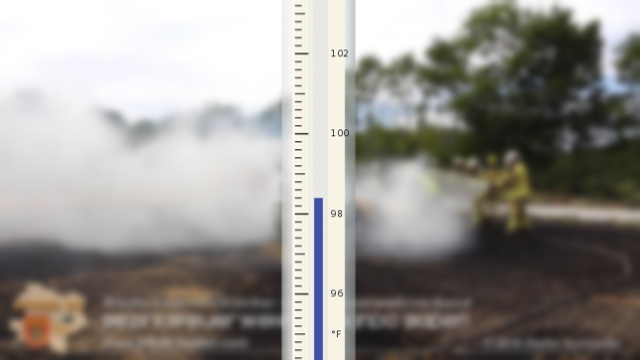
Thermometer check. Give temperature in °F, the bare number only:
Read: 98.4
